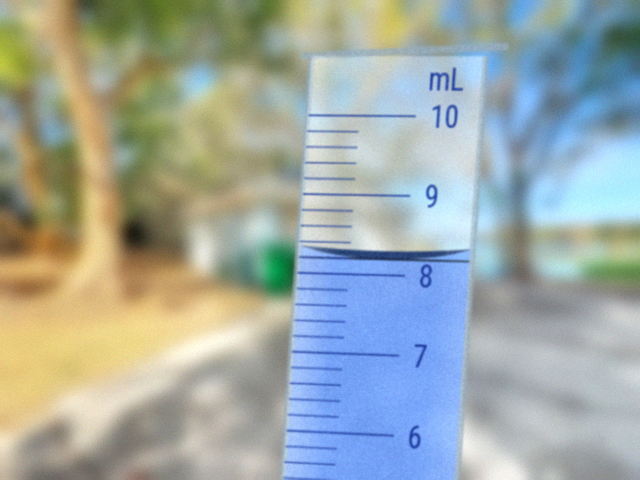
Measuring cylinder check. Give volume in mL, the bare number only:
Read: 8.2
